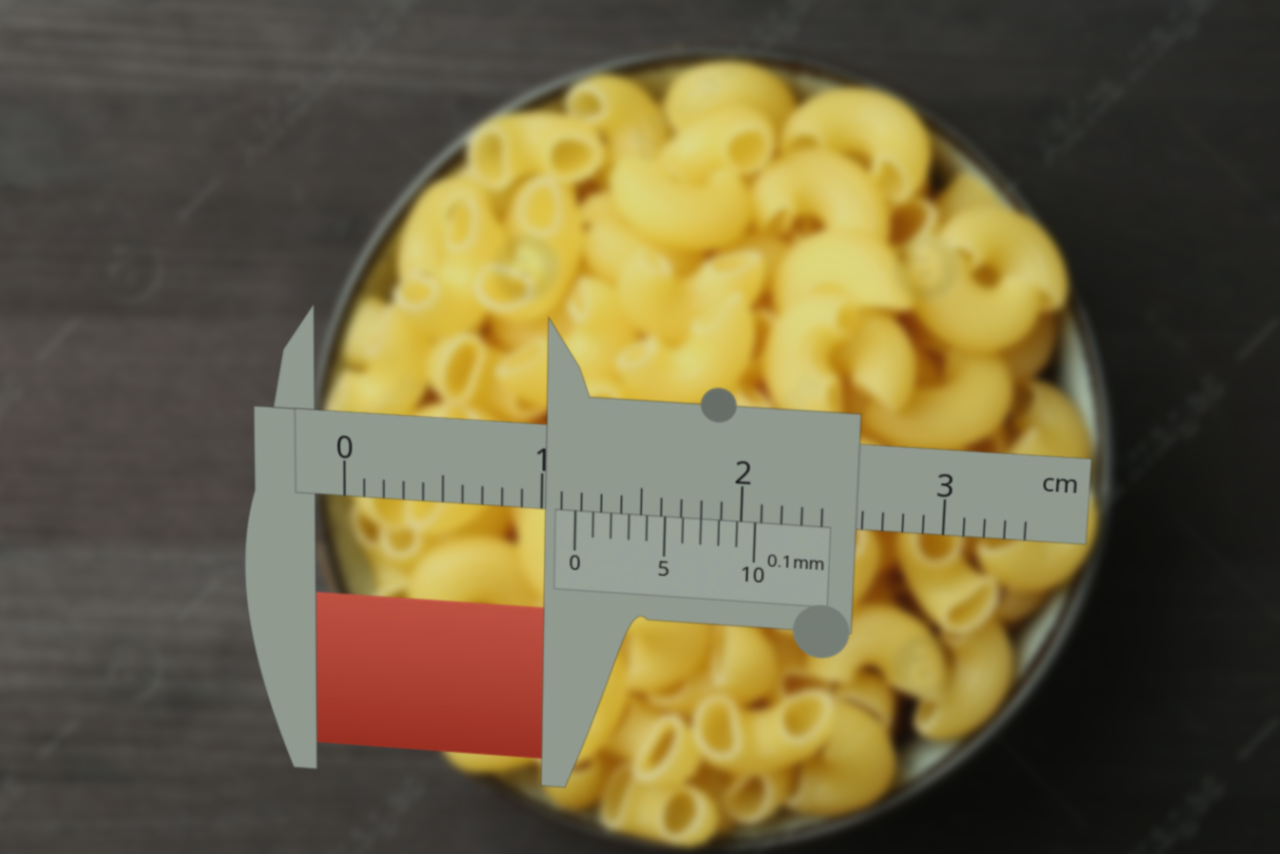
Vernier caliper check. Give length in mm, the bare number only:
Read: 11.7
